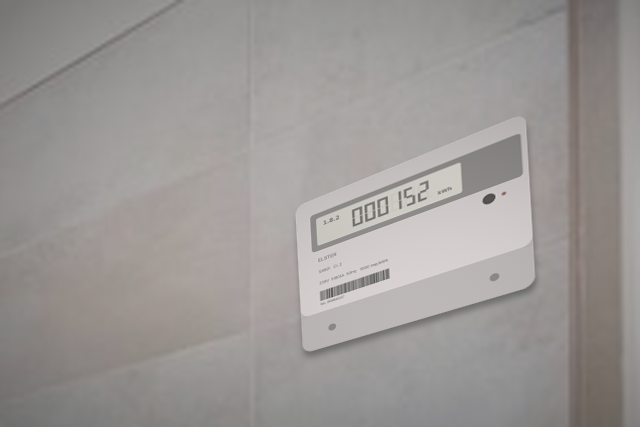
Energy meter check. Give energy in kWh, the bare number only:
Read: 152
